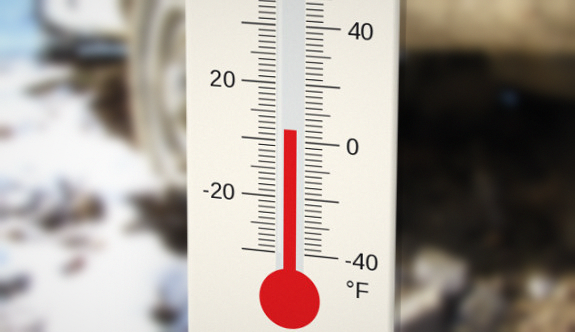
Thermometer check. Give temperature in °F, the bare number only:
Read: 4
